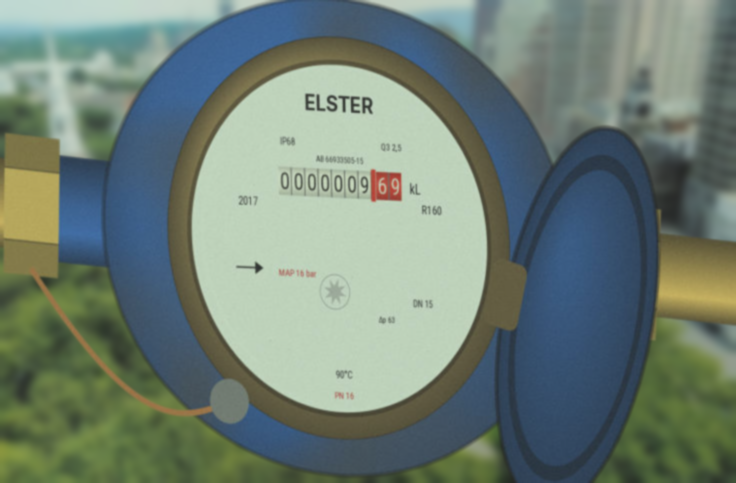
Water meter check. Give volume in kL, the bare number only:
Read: 9.69
